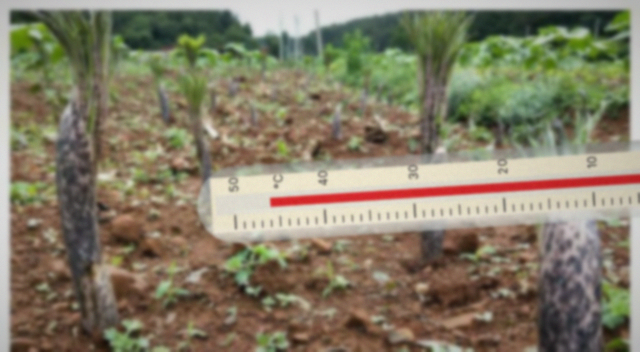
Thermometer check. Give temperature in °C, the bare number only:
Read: 46
